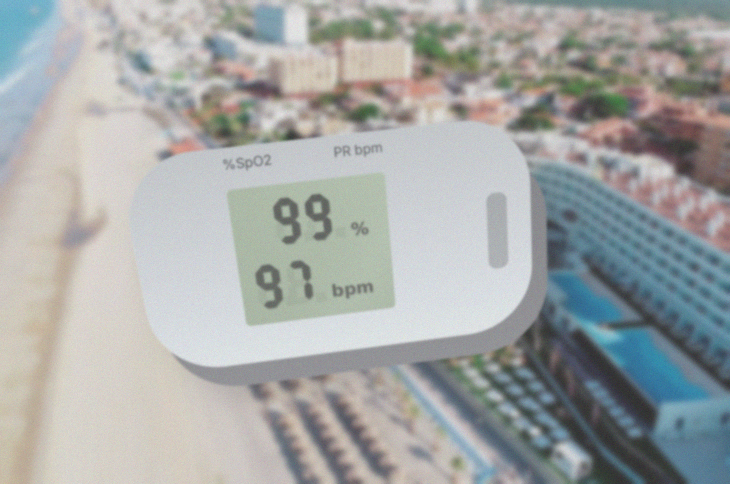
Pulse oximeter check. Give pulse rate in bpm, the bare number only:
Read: 97
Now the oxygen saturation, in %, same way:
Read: 99
